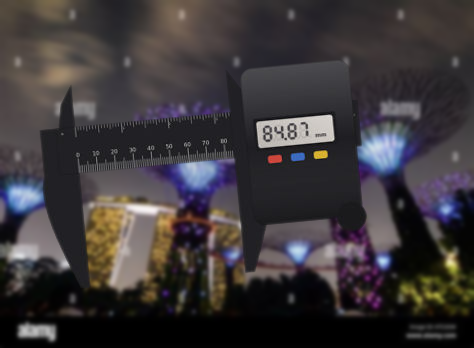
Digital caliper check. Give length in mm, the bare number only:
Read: 84.87
